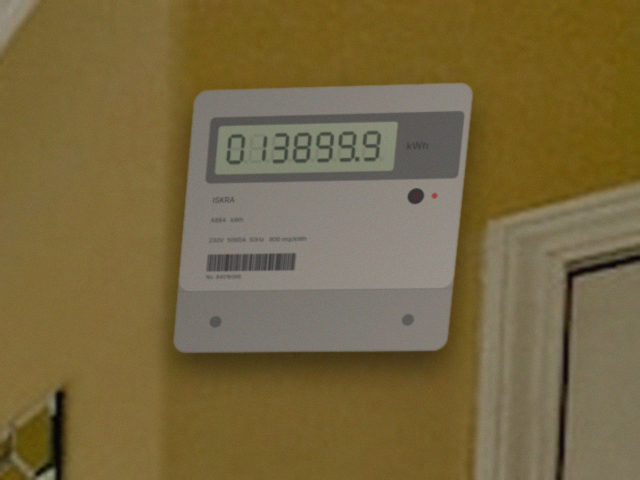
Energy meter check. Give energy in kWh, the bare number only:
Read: 13899.9
